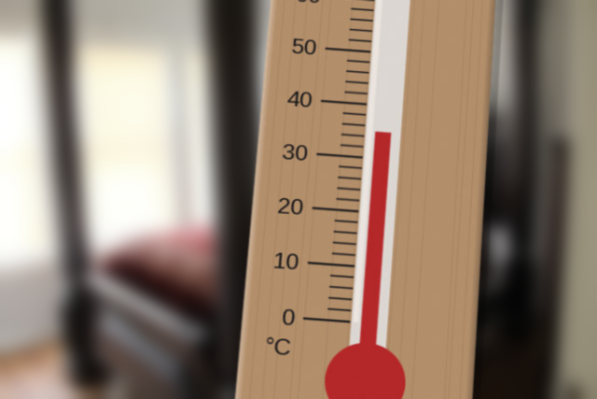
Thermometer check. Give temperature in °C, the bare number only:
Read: 35
